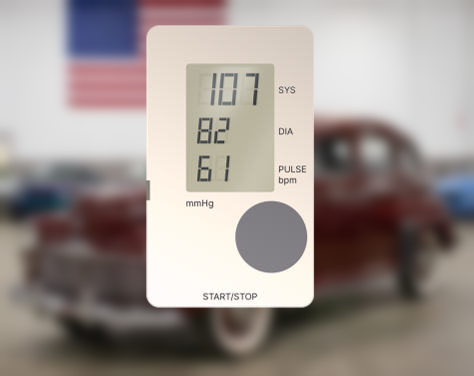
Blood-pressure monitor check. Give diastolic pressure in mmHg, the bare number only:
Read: 82
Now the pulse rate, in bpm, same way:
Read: 61
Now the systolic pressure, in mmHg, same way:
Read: 107
